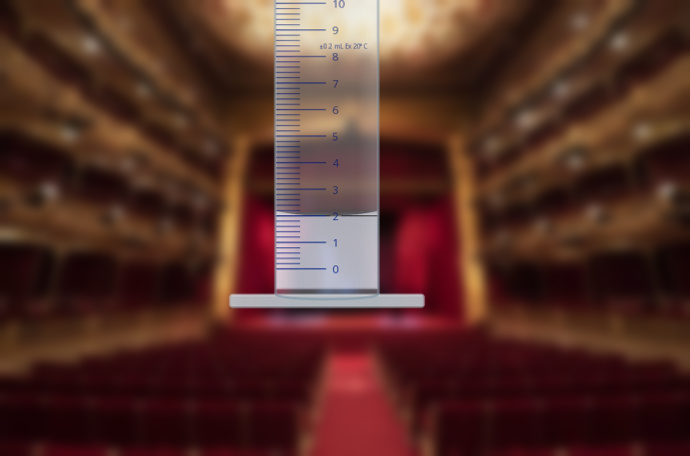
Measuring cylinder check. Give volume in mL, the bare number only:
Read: 2
